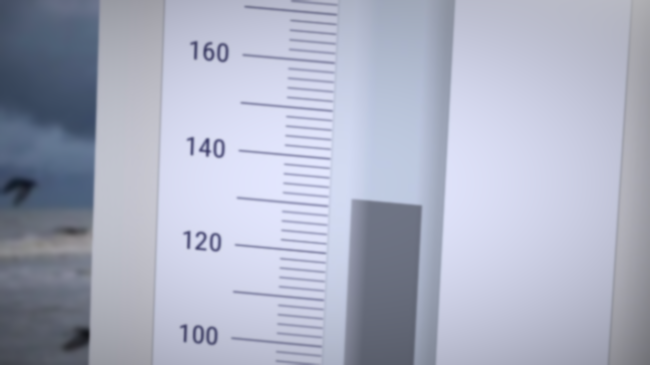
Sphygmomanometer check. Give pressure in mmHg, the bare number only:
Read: 132
